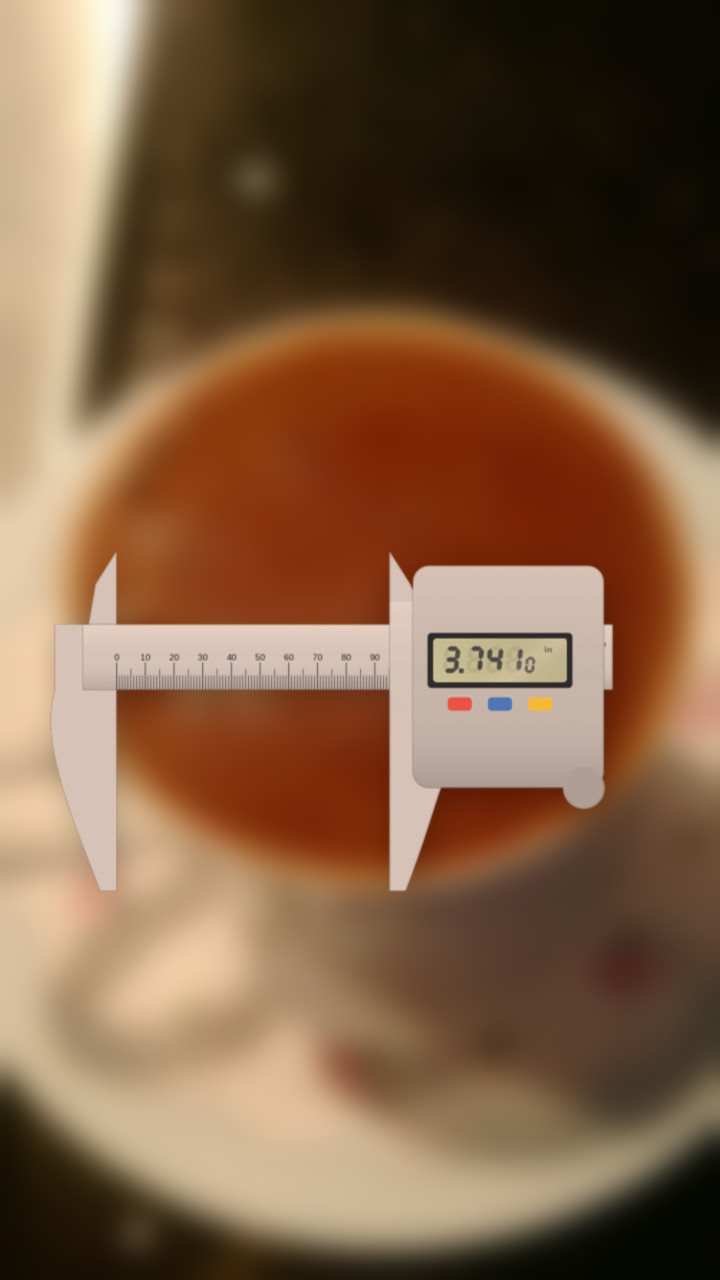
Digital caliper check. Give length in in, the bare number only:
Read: 3.7410
